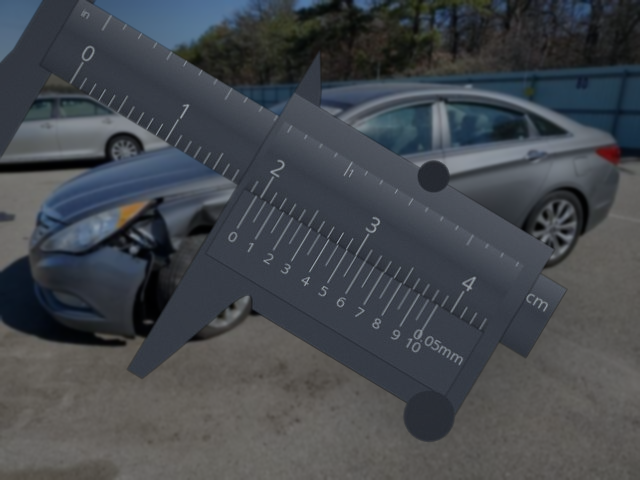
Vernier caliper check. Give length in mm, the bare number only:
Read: 19.6
